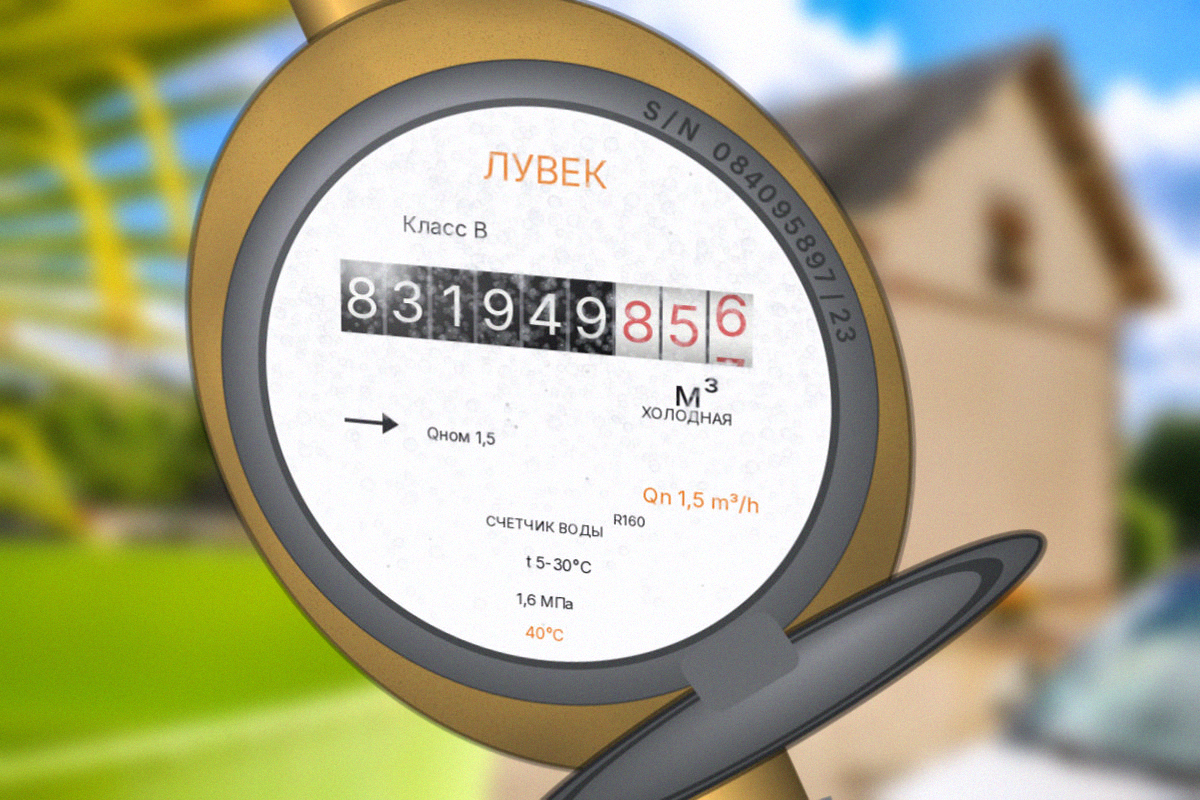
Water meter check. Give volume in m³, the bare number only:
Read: 831949.856
